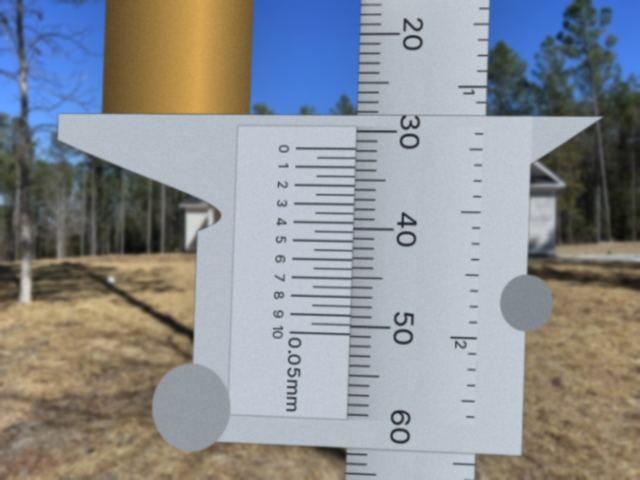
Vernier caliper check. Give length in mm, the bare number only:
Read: 31.8
